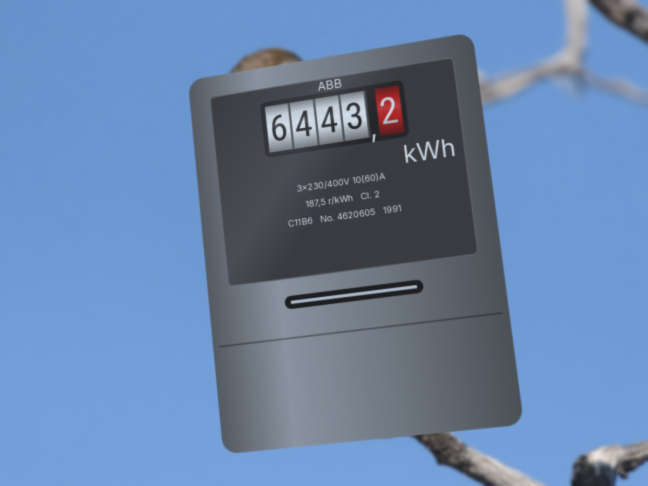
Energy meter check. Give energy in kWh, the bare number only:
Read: 6443.2
